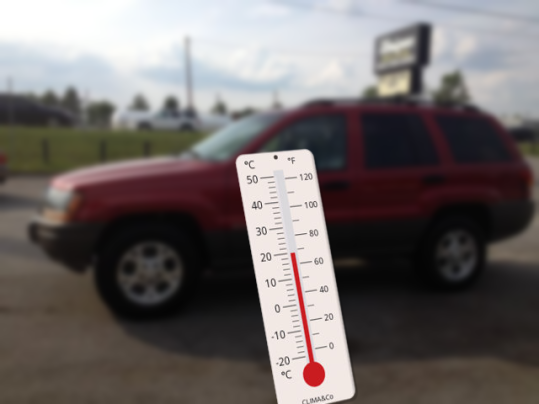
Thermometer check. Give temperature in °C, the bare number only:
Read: 20
